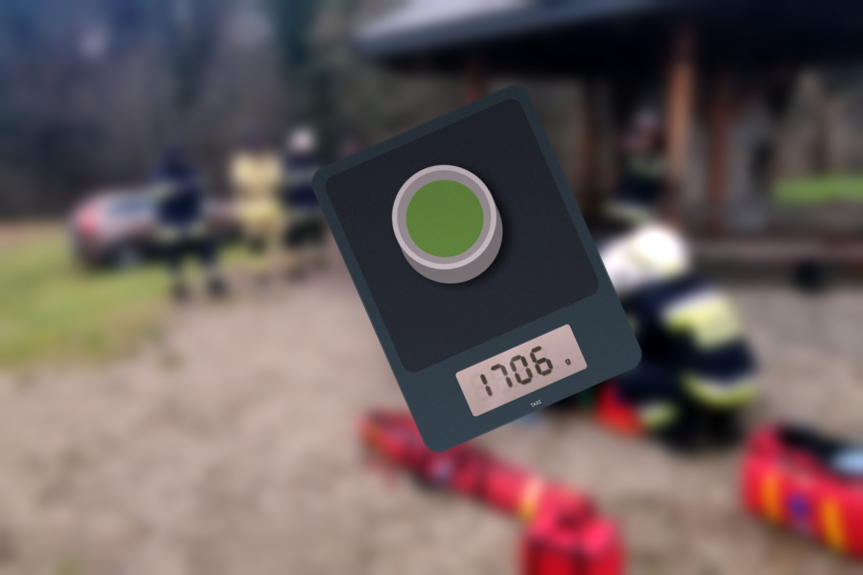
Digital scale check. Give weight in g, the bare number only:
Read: 1706
